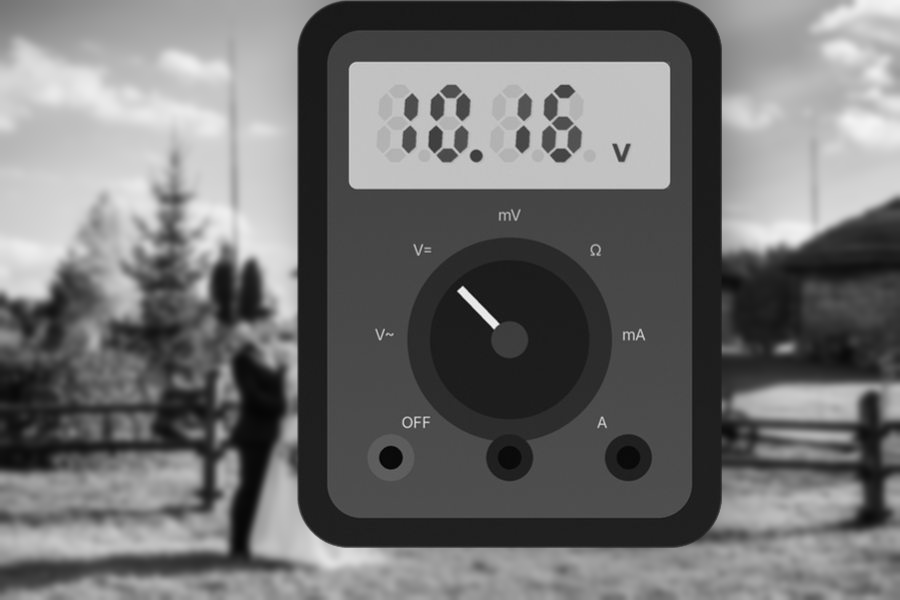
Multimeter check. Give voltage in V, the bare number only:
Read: 10.16
